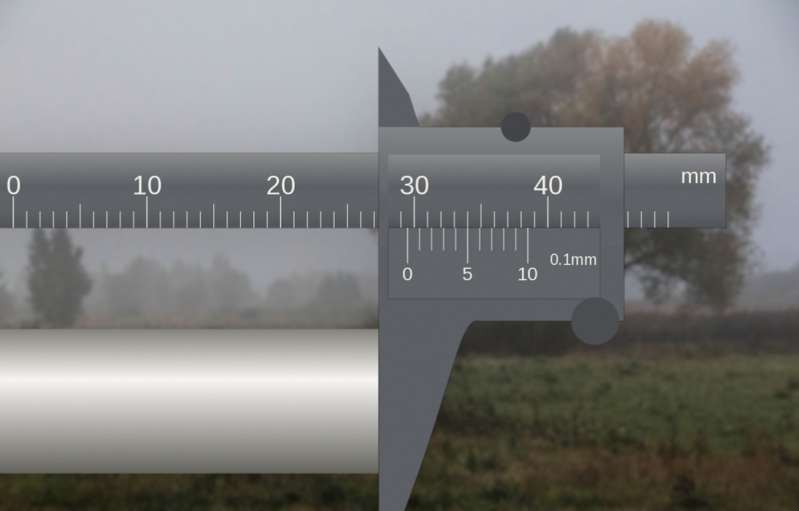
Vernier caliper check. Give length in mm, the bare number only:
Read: 29.5
